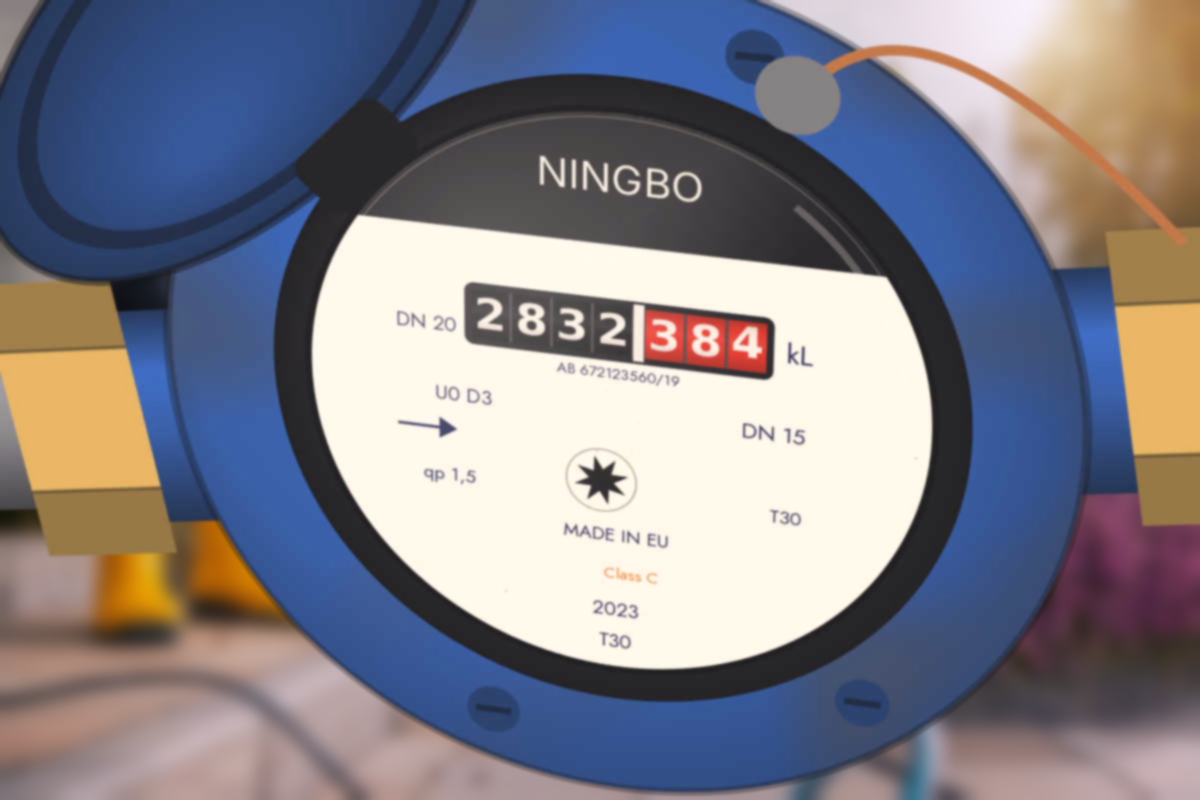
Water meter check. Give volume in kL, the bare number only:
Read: 2832.384
